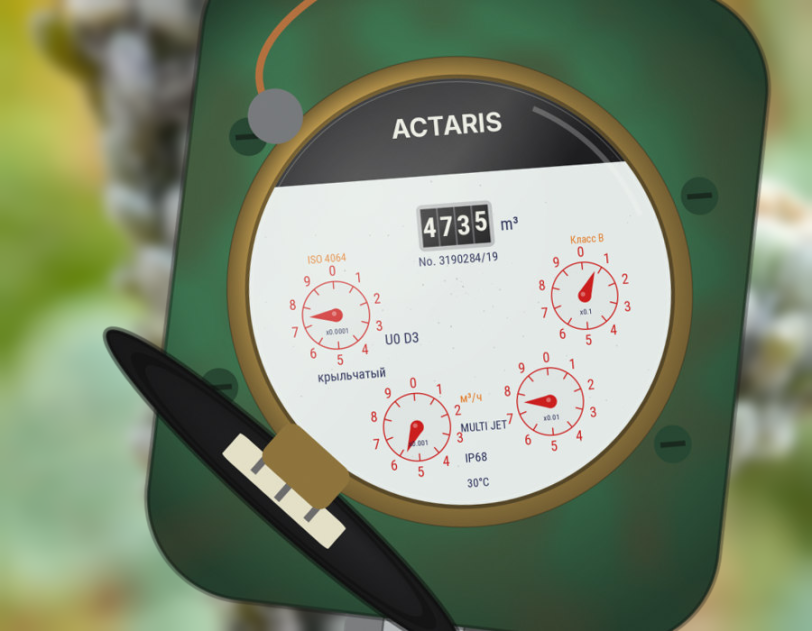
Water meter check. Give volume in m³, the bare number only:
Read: 4735.0757
